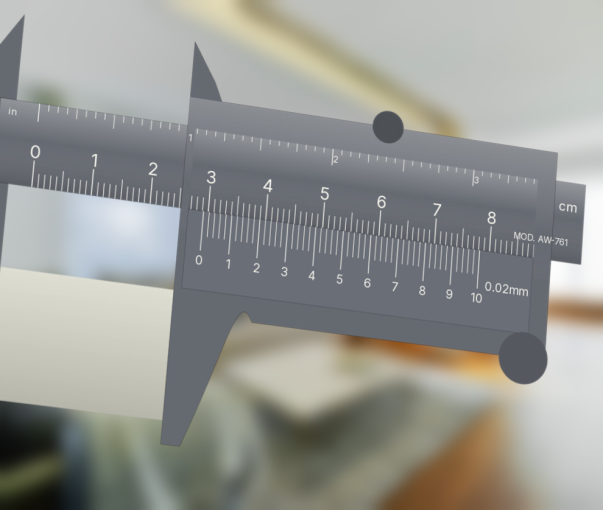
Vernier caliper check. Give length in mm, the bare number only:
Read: 29.2
